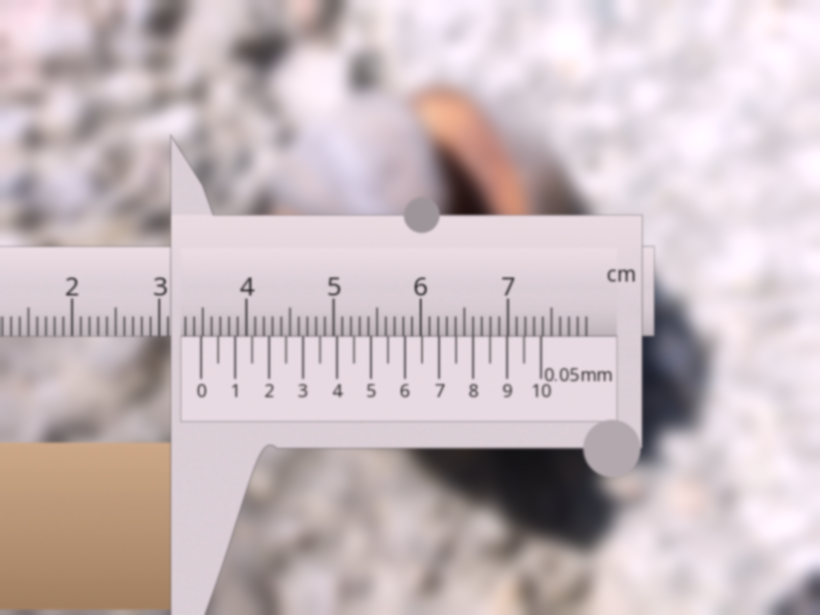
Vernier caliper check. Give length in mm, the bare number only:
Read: 34.8
